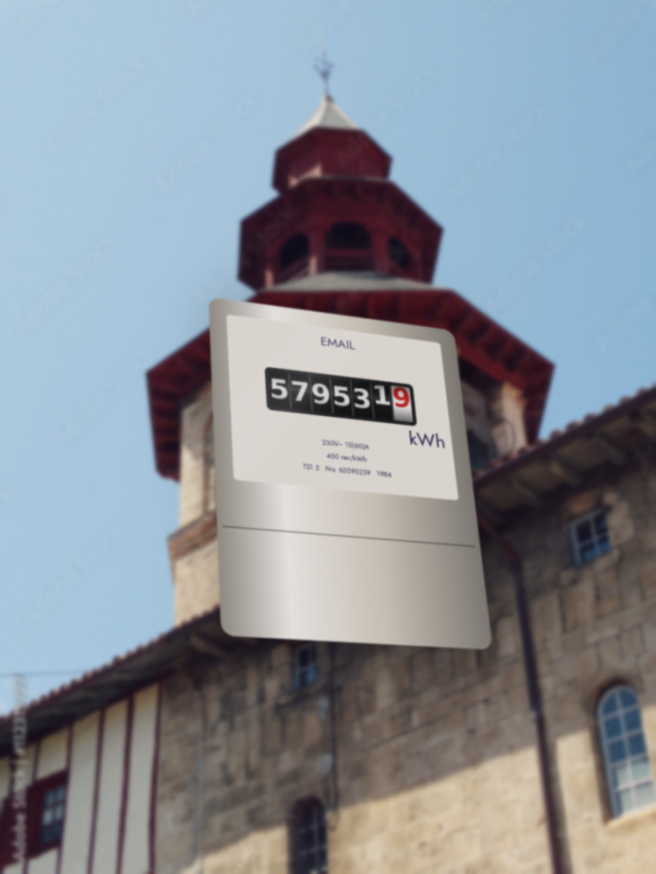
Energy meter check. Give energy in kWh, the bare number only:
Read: 579531.9
